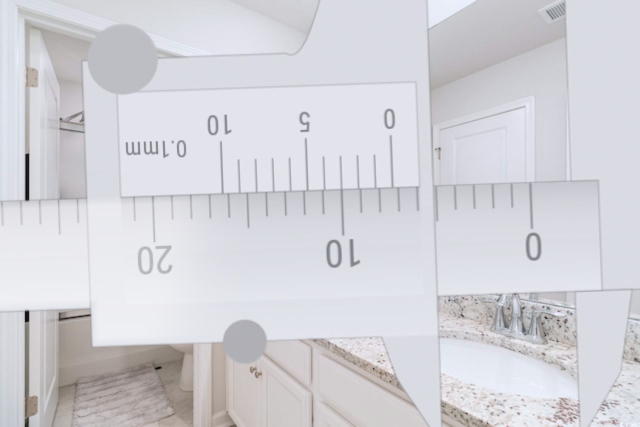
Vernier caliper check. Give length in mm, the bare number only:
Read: 7.3
